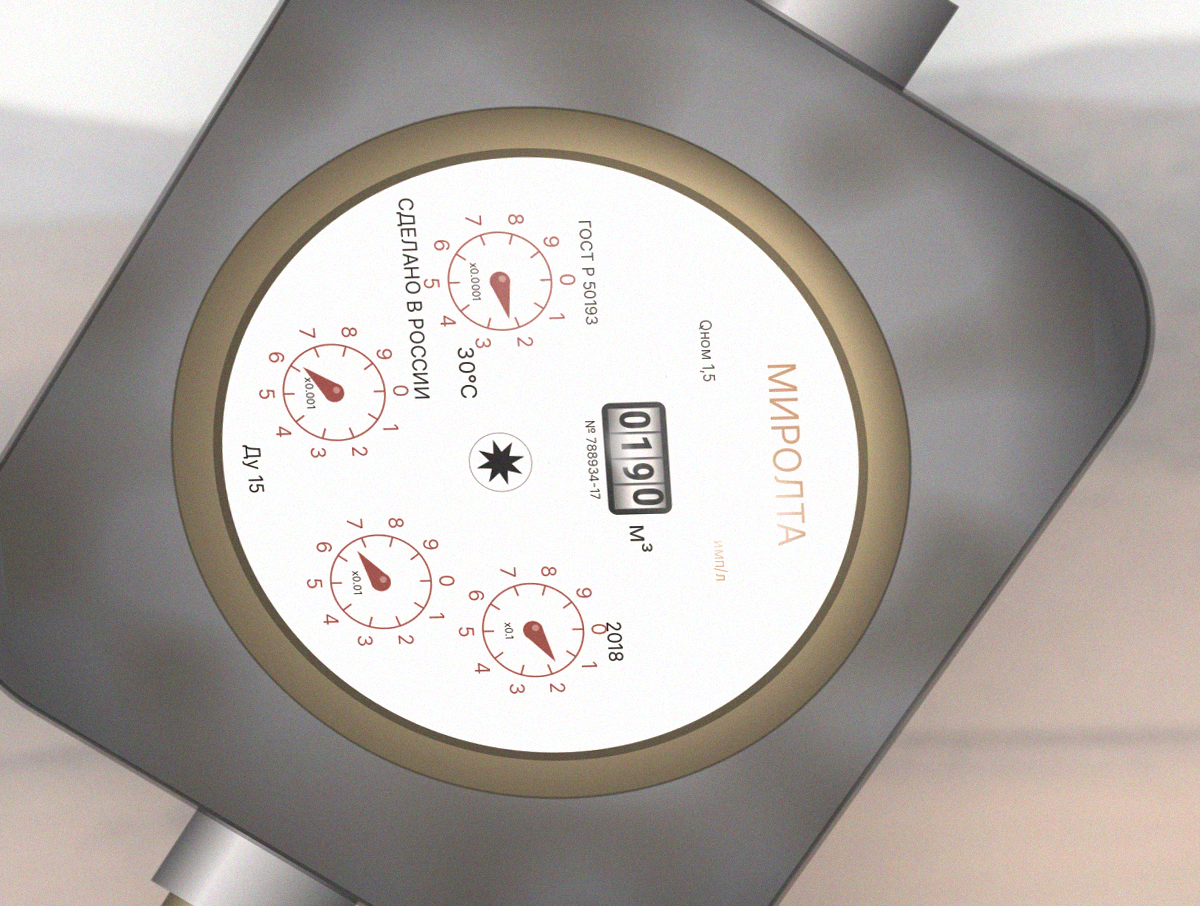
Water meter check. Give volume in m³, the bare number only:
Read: 190.1662
